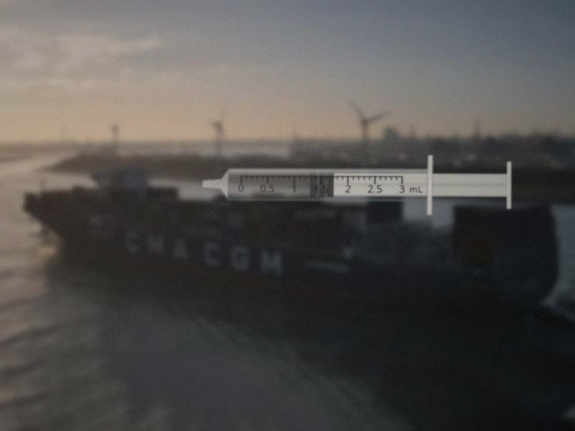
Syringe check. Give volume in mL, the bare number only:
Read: 1.3
